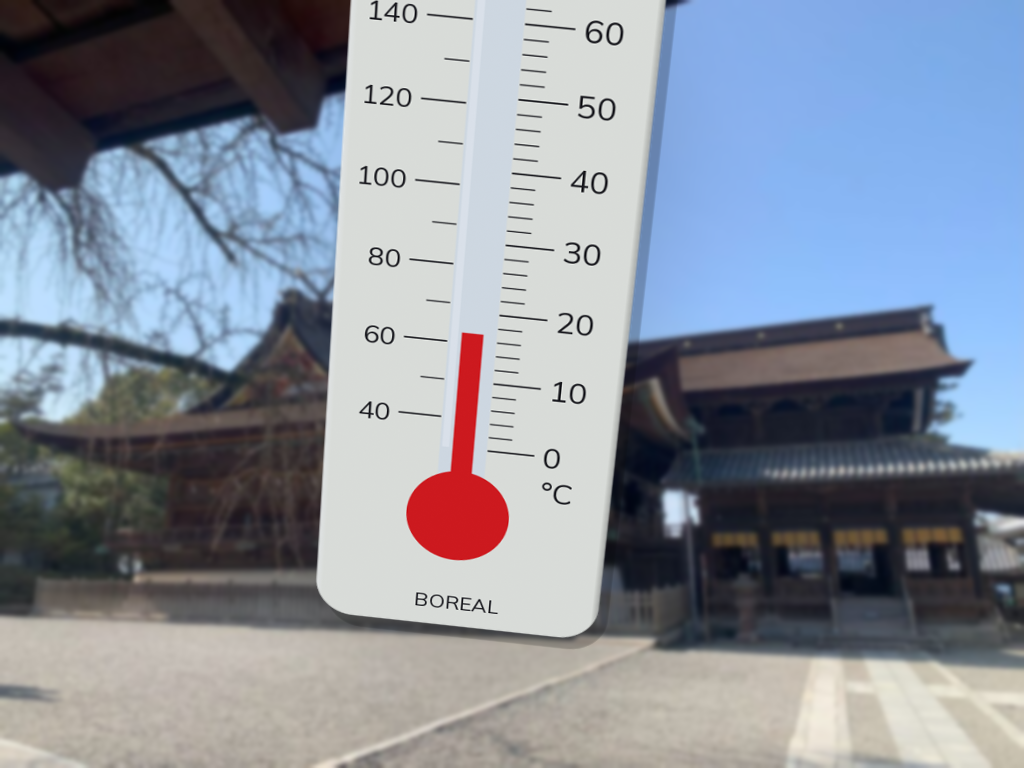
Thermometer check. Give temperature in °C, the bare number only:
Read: 17
